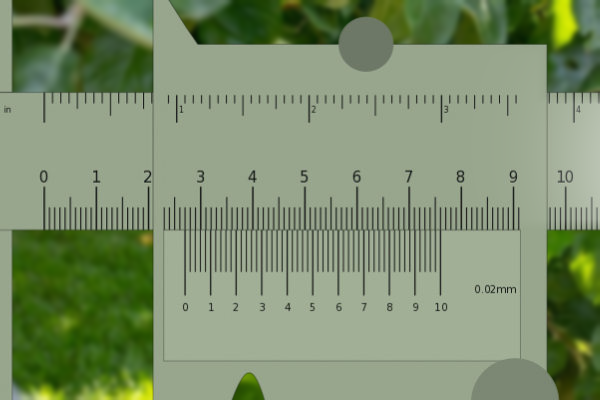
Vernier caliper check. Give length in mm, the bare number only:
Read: 27.0
